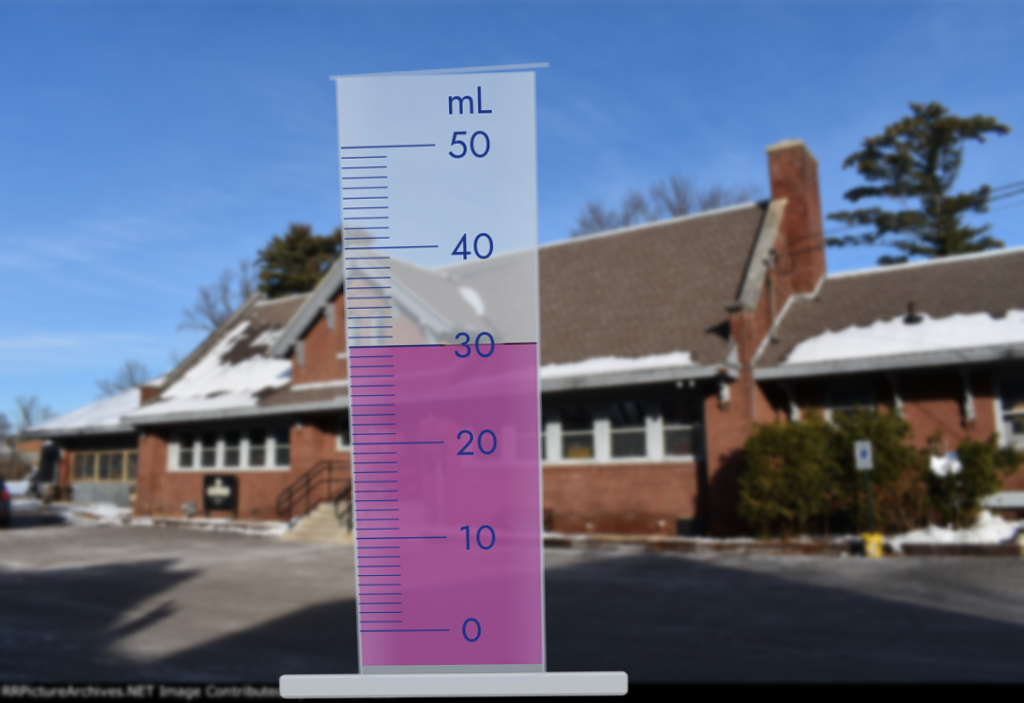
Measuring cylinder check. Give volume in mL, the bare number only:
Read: 30
